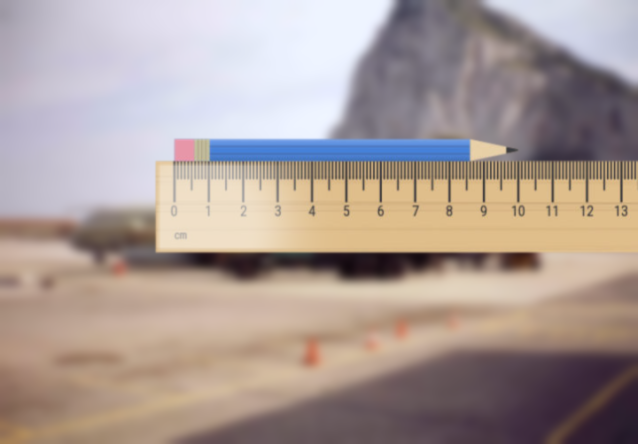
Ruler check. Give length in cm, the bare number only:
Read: 10
